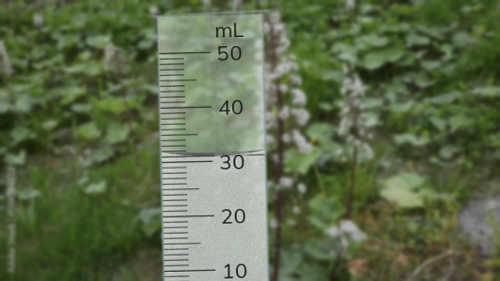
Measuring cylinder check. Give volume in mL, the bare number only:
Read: 31
